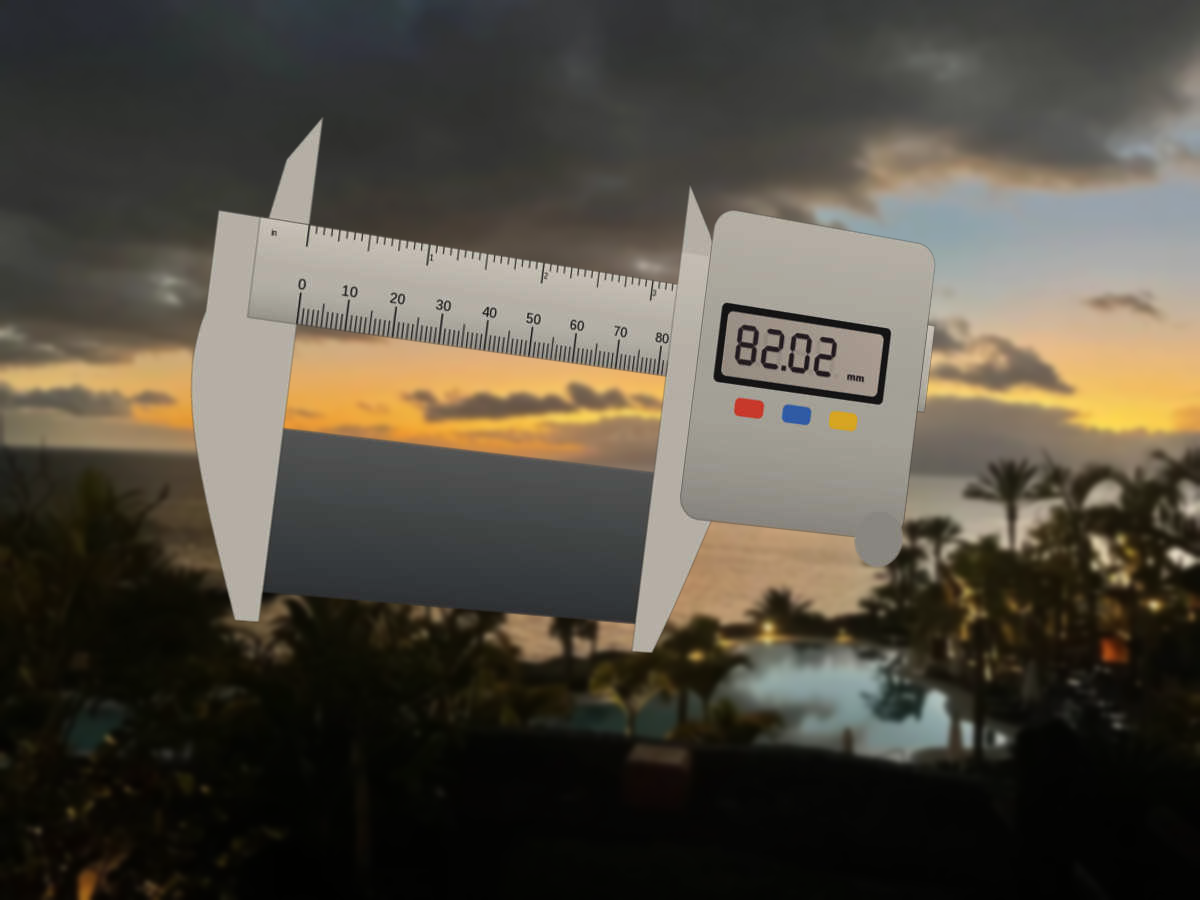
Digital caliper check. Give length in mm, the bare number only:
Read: 82.02
